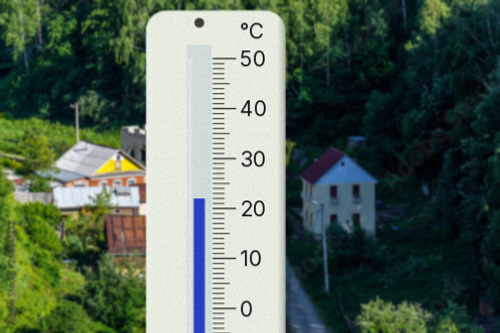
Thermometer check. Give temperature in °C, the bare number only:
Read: 22
